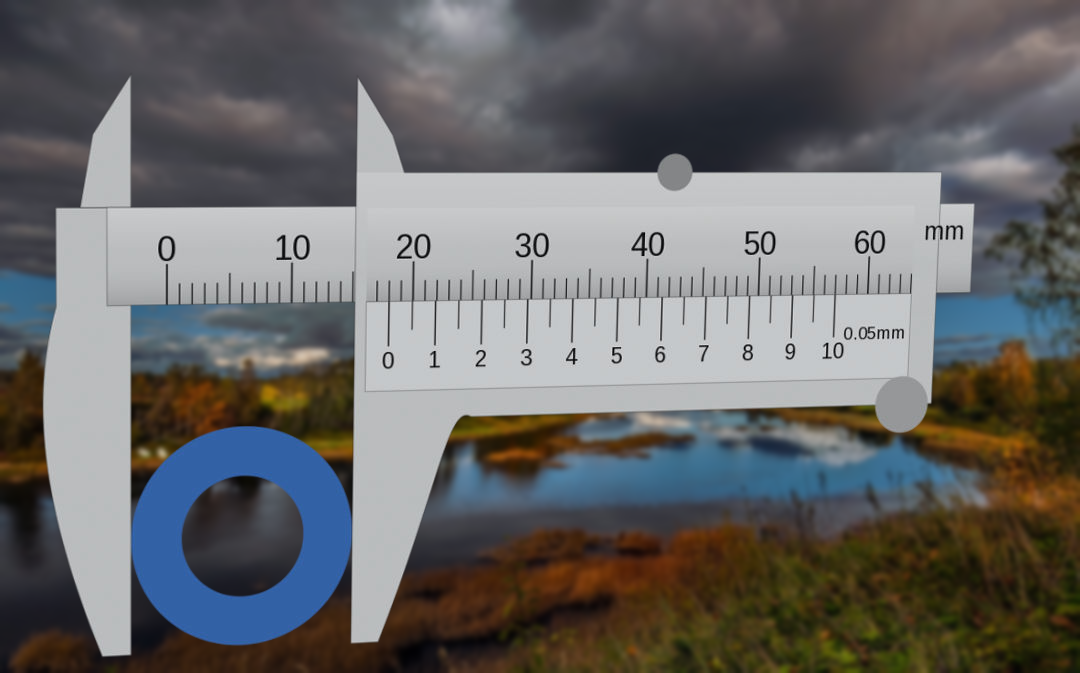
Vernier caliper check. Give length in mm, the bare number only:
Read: 18.0
